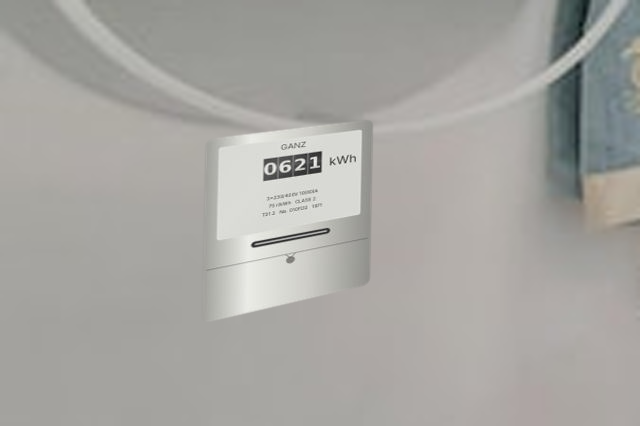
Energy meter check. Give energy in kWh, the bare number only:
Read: 621
